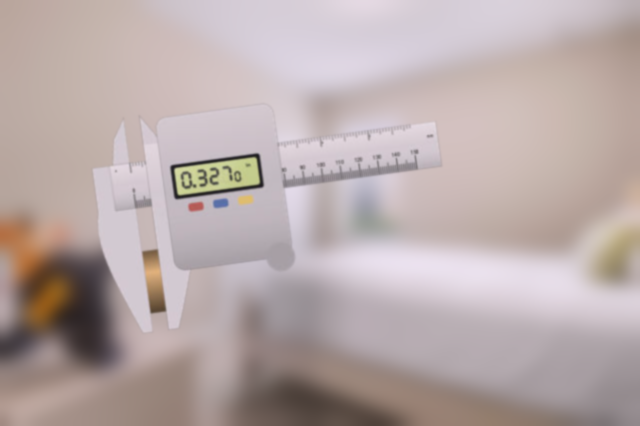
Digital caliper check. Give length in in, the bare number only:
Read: 0.3270
